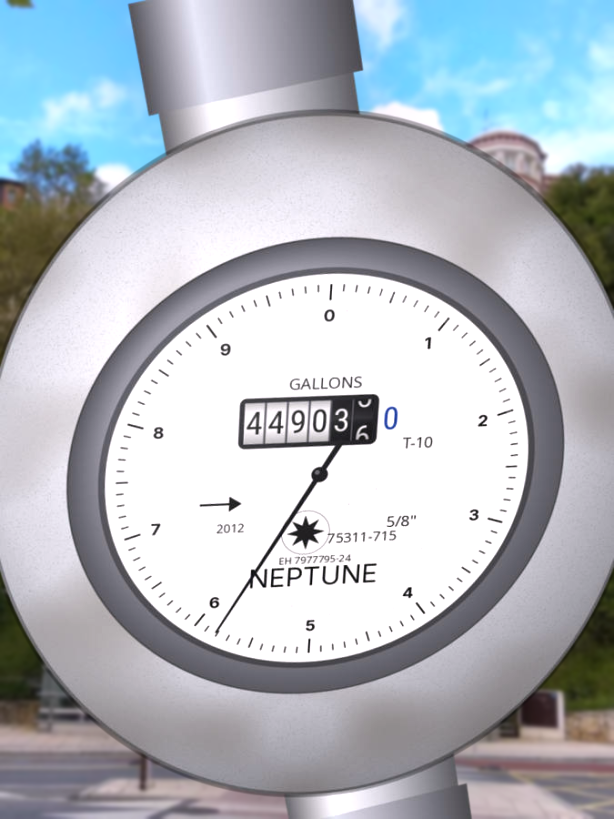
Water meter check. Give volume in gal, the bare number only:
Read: 4490355.8
